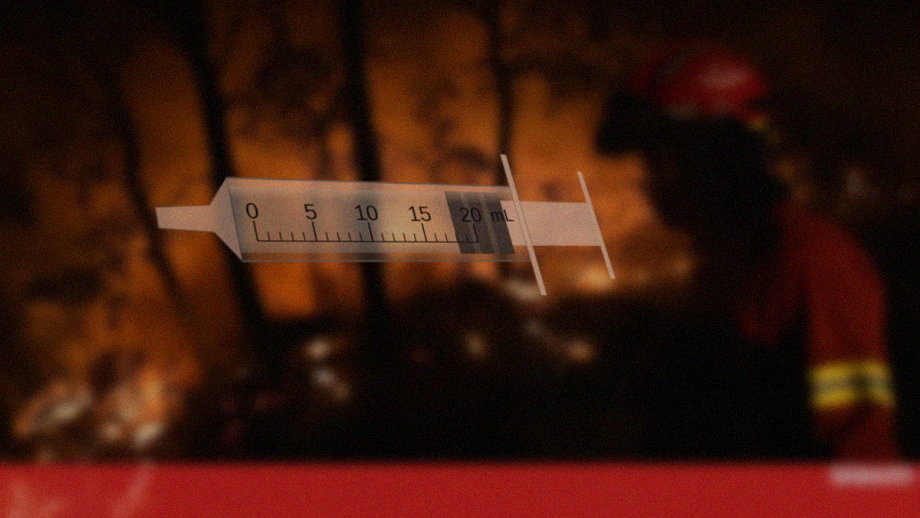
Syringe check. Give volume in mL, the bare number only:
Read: 18
